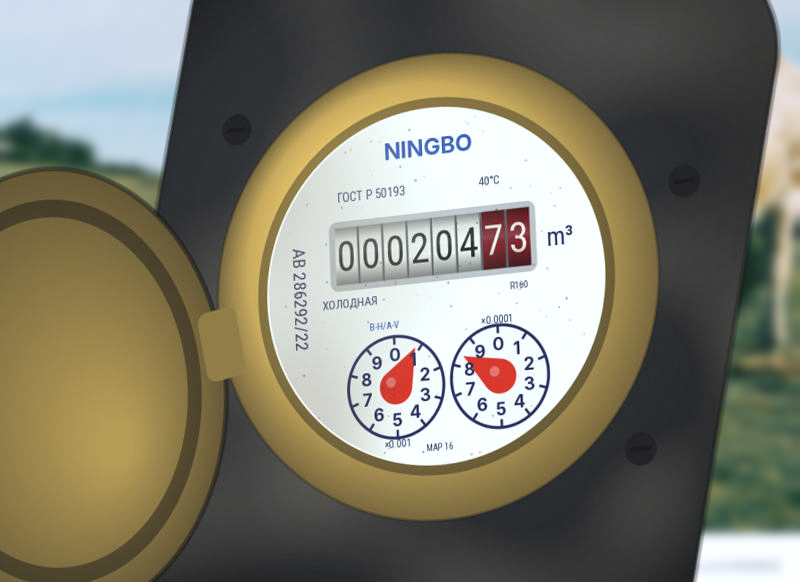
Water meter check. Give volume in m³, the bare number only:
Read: 204.7308
